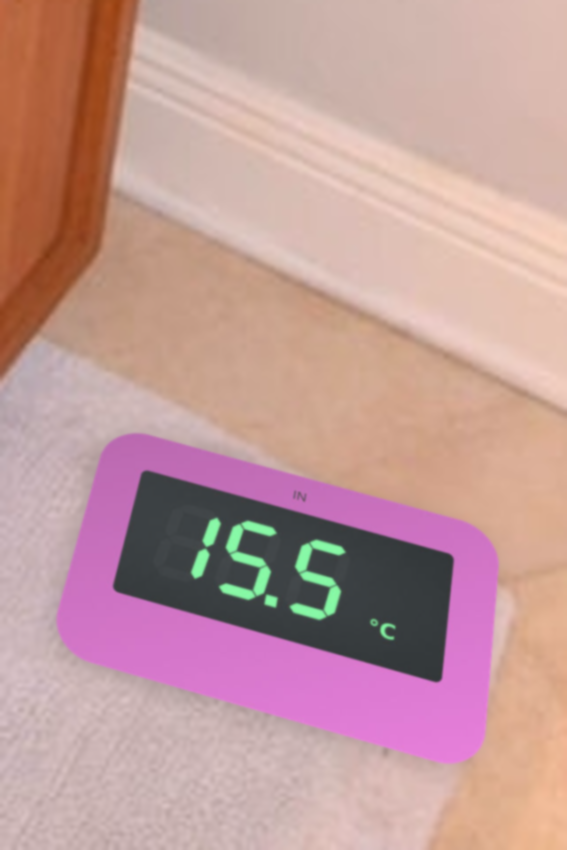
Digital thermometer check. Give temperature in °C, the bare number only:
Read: 15.5
